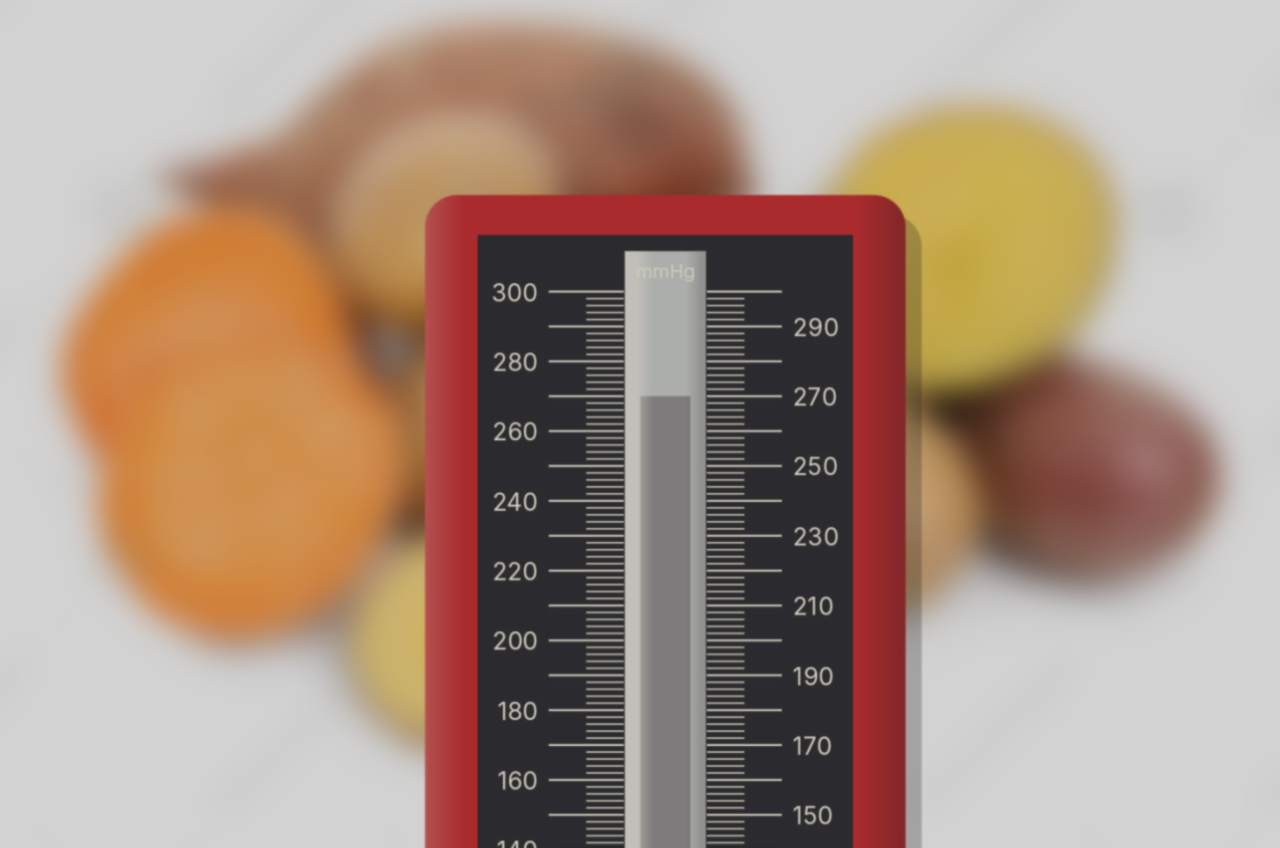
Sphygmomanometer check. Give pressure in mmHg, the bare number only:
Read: 270
